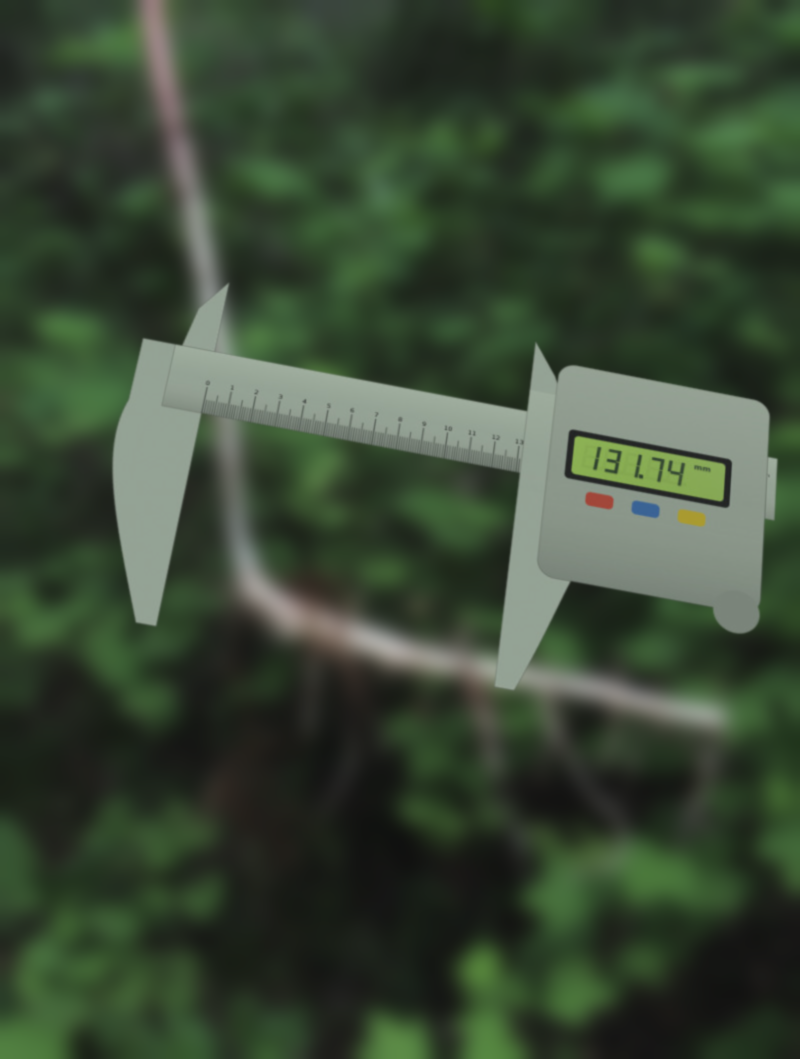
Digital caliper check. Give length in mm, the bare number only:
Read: 131.74
